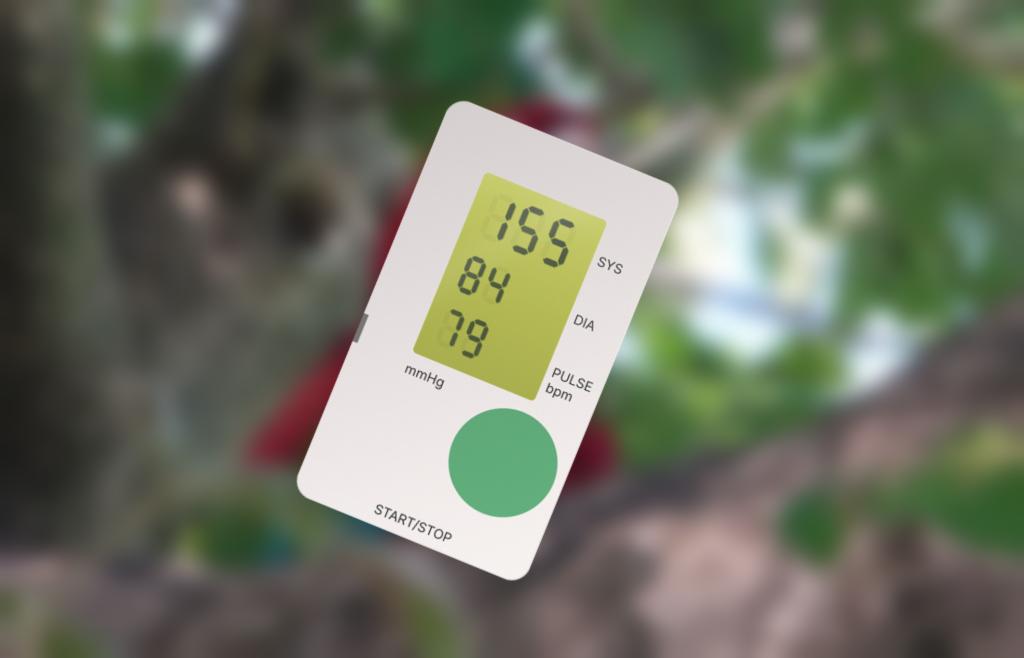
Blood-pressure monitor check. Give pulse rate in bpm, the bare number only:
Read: 79
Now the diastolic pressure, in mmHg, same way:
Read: 84
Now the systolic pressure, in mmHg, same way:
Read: 155
